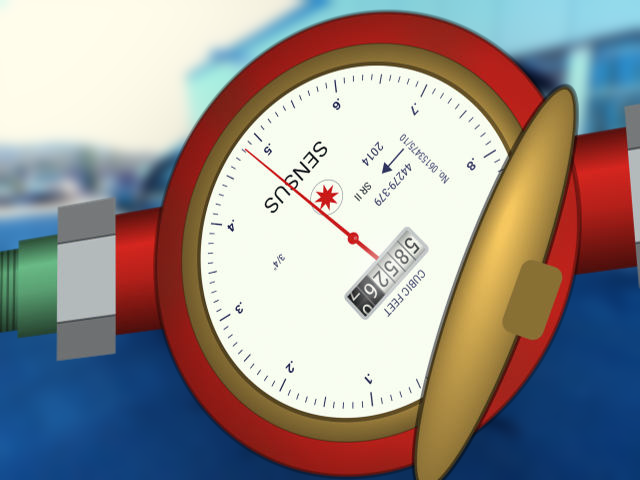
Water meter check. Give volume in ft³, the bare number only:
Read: 585266.48
